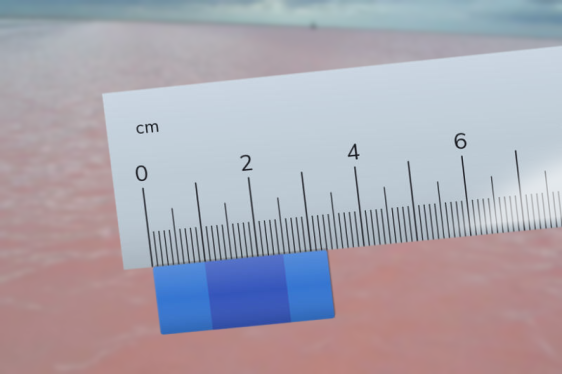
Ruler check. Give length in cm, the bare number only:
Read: 3.3
